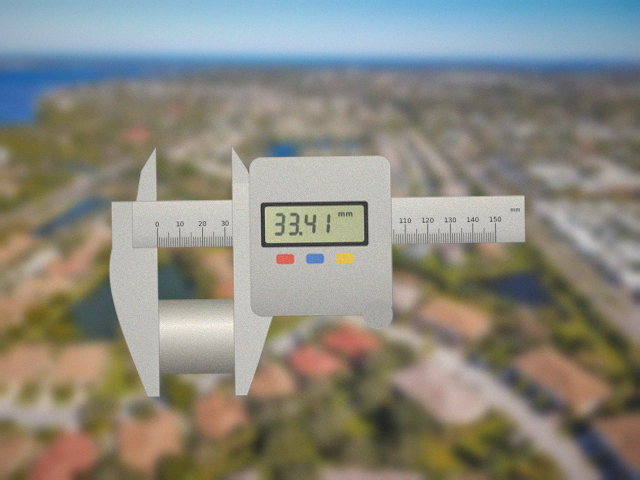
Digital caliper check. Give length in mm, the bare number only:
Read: 33.41
